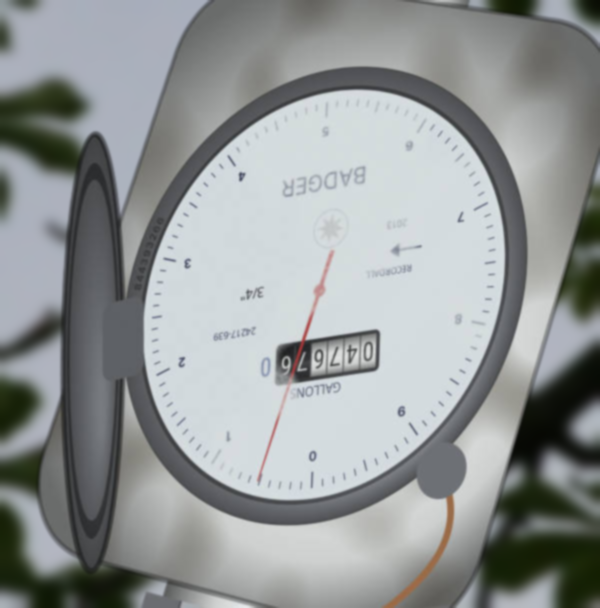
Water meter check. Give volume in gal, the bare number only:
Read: 476760.5
